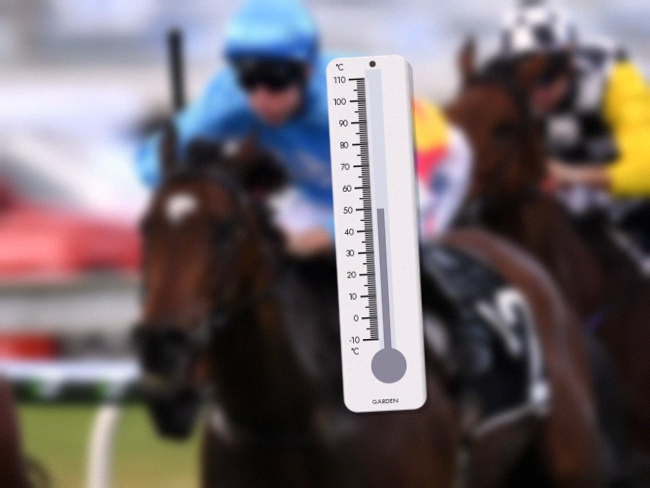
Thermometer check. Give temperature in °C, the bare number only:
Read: 50
